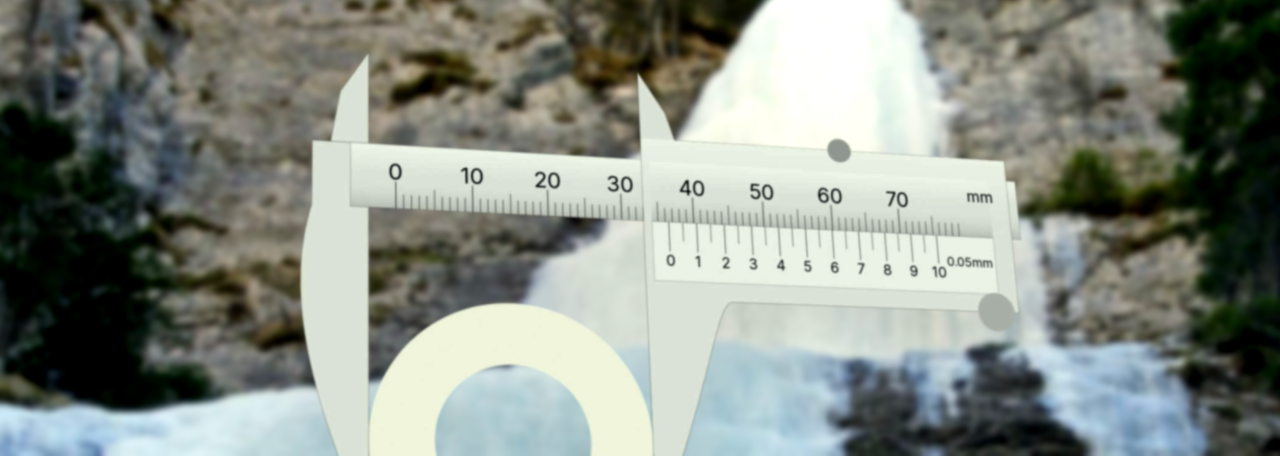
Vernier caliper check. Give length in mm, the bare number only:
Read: 36.5
